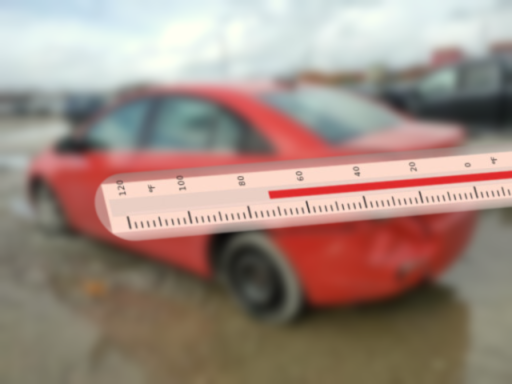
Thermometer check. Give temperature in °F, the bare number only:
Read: 72
